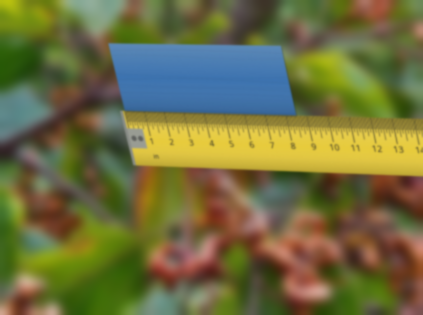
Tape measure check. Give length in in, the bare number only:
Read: 8.5
